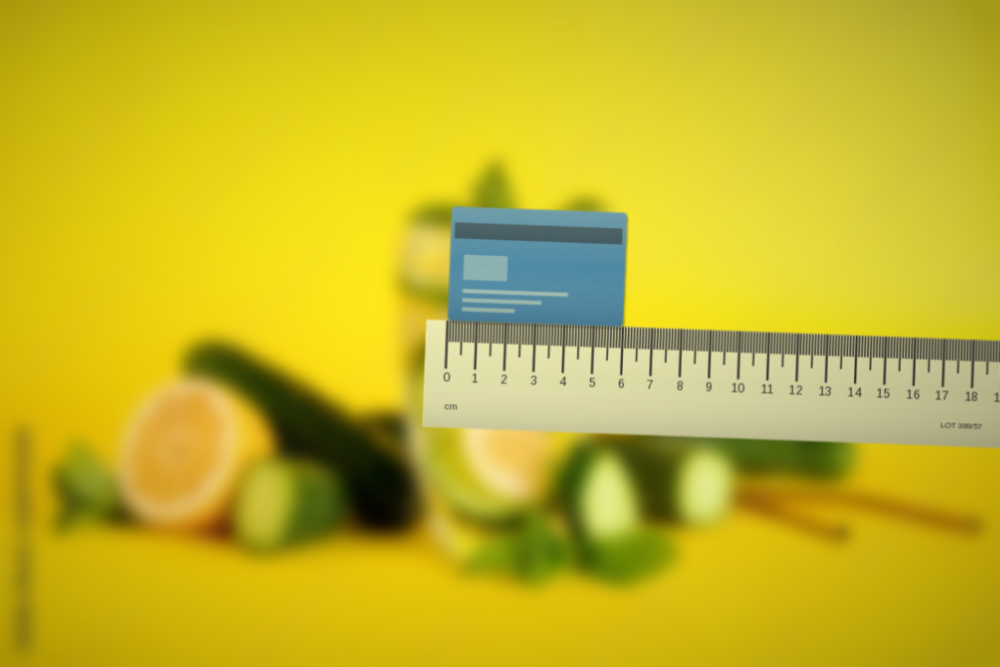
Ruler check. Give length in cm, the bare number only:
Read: 6
